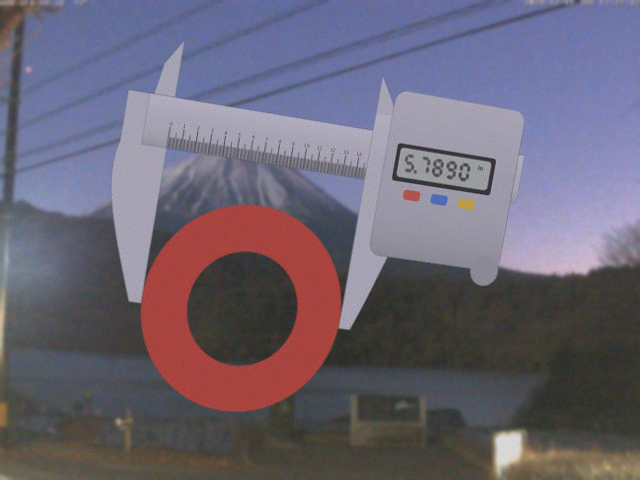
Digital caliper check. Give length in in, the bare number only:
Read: 5.7890
